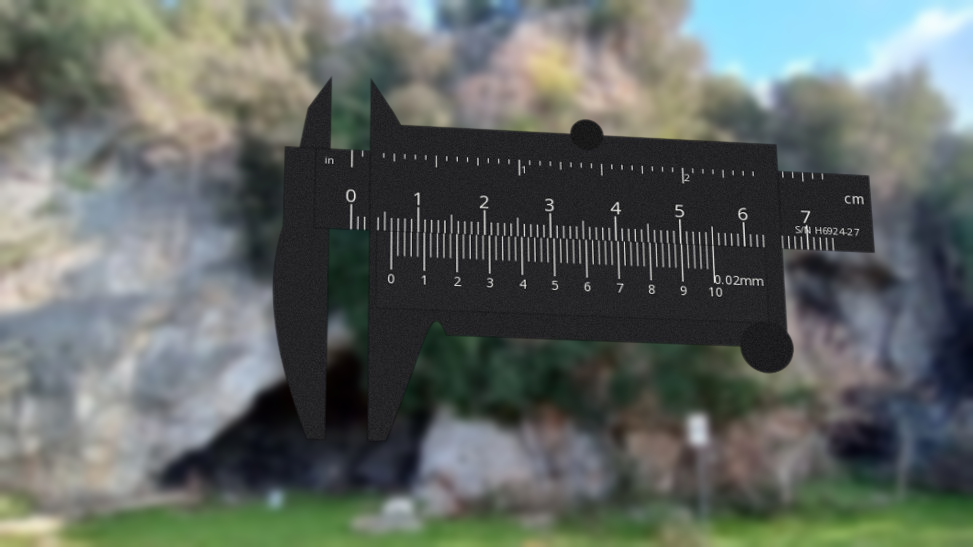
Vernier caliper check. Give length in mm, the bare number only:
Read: 6.0
